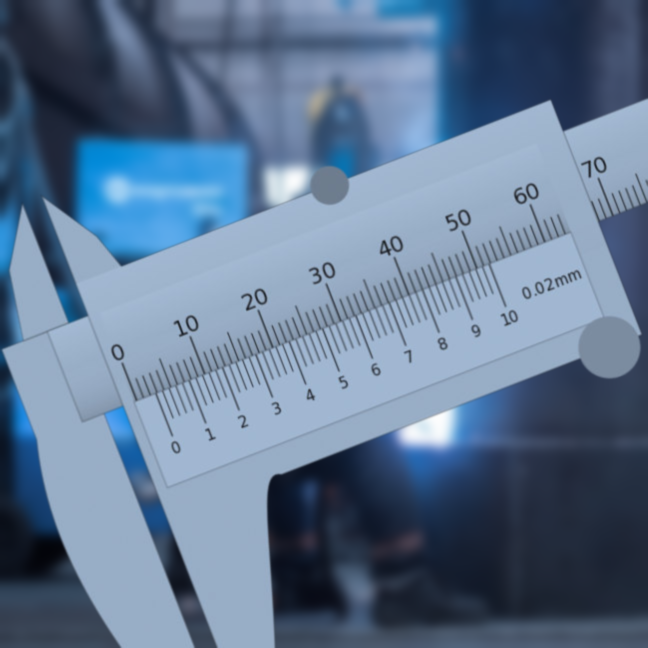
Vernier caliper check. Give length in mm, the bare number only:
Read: 2.8
